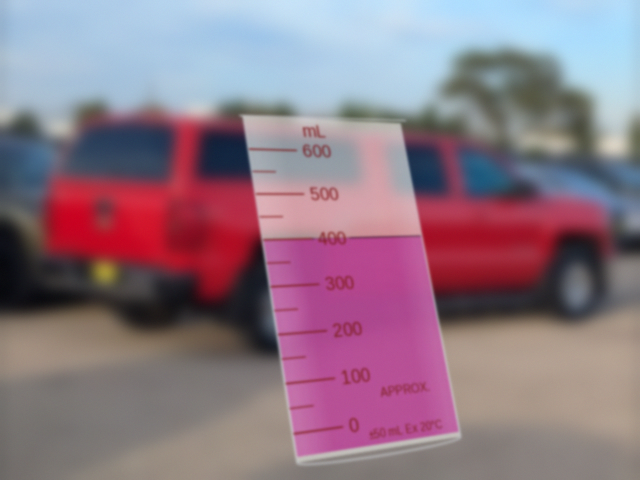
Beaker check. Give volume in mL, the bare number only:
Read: 400
